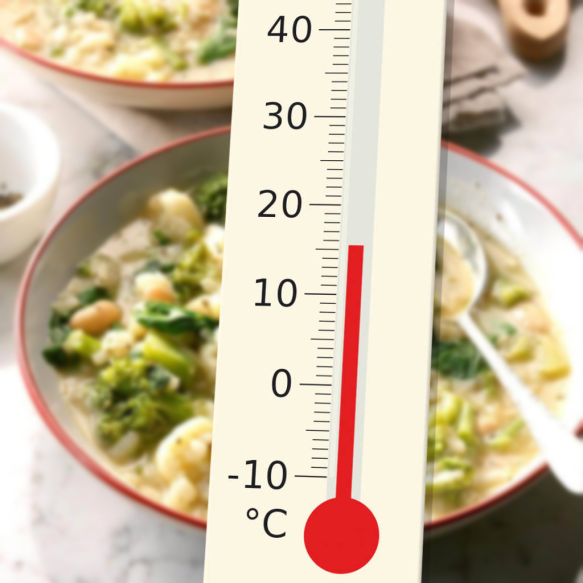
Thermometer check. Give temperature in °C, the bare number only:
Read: 15.5
